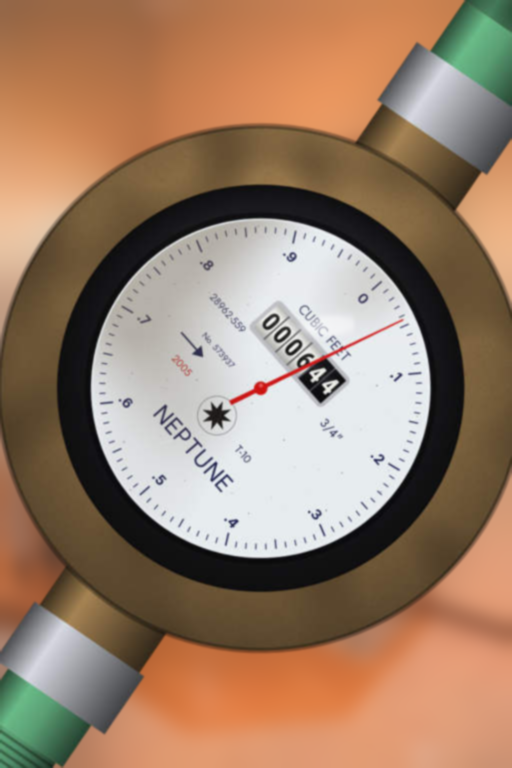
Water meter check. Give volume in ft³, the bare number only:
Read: 644.04
